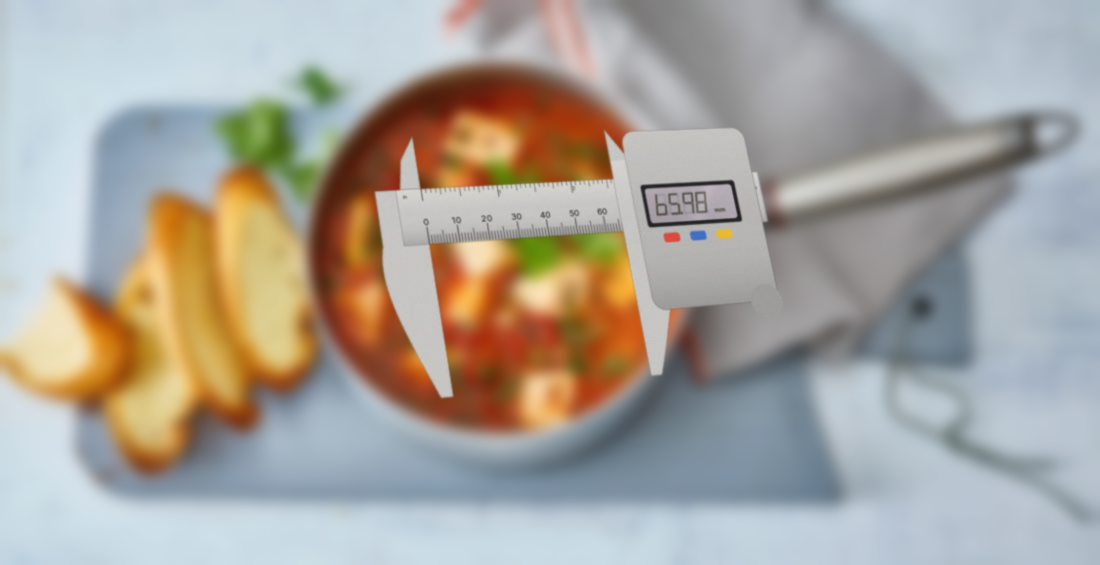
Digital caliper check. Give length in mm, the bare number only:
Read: 65.98
